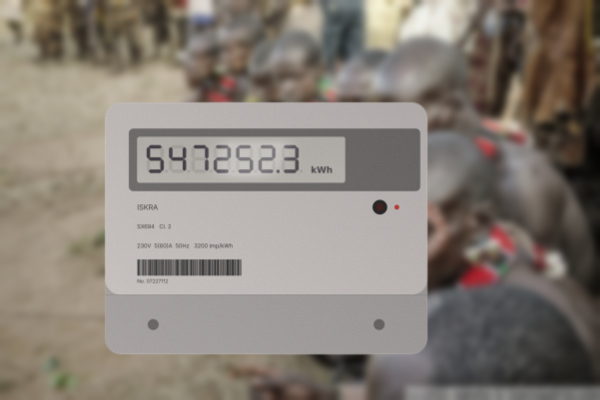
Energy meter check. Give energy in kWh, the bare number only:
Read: 547252.3
